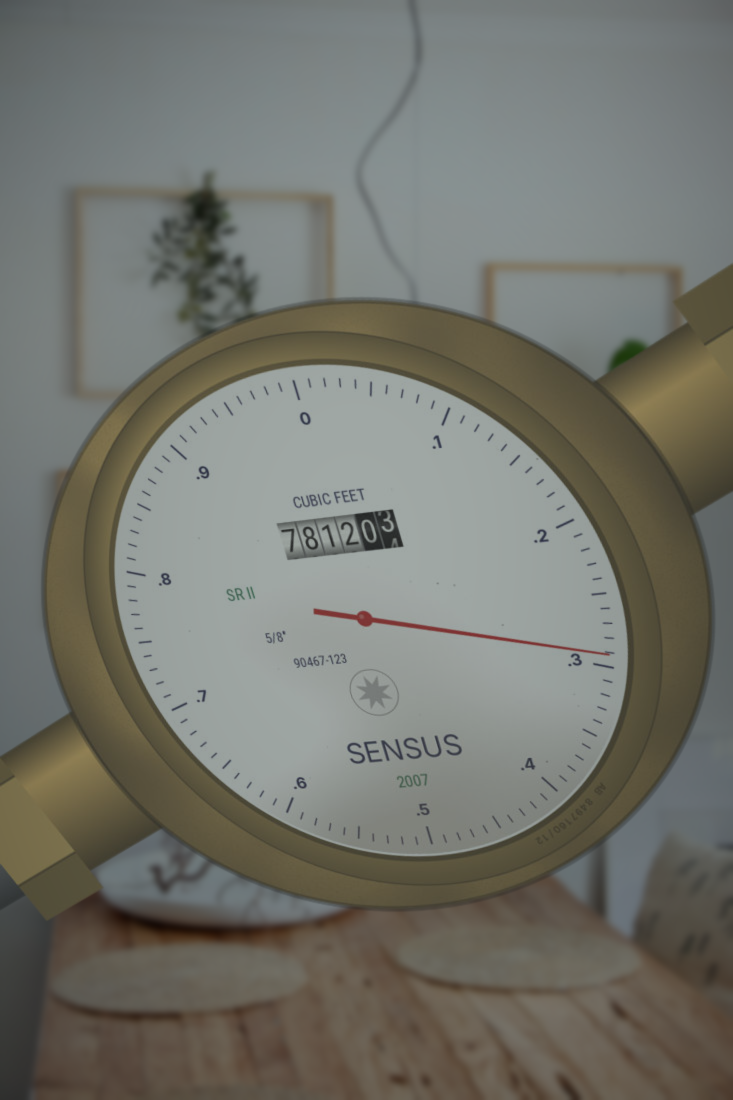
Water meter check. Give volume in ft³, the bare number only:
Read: 781203.29
